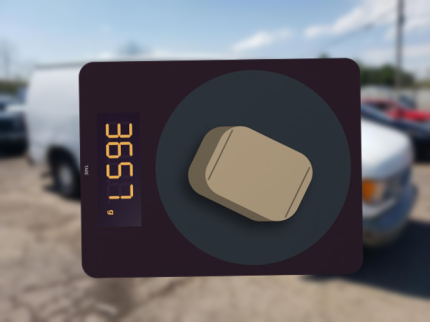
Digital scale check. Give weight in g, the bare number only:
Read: 3657
